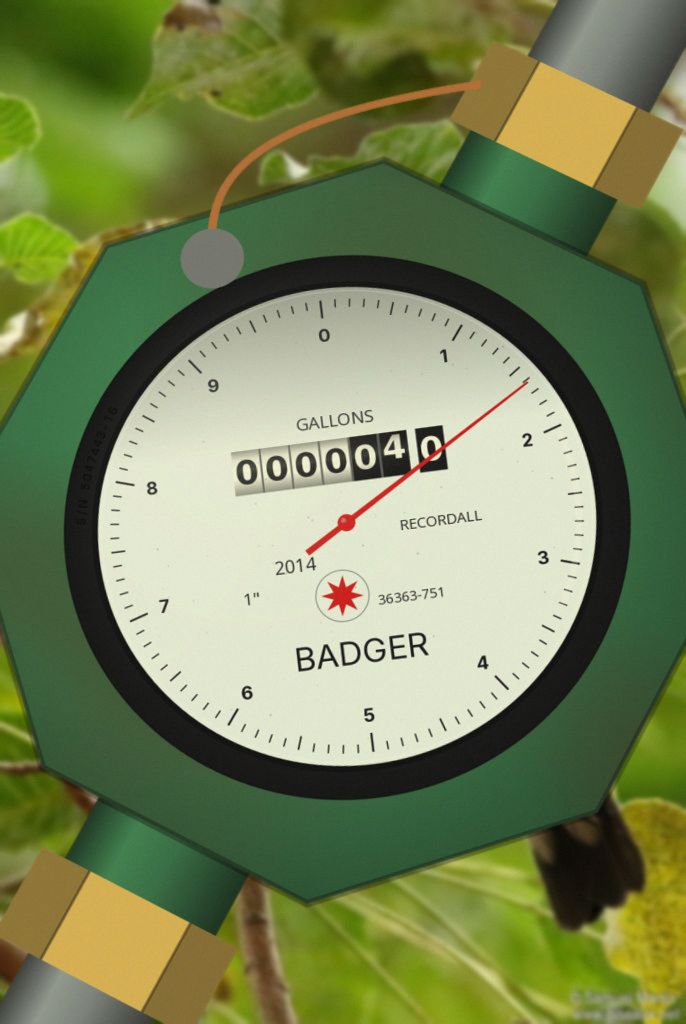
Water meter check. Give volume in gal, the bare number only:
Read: 41.6
